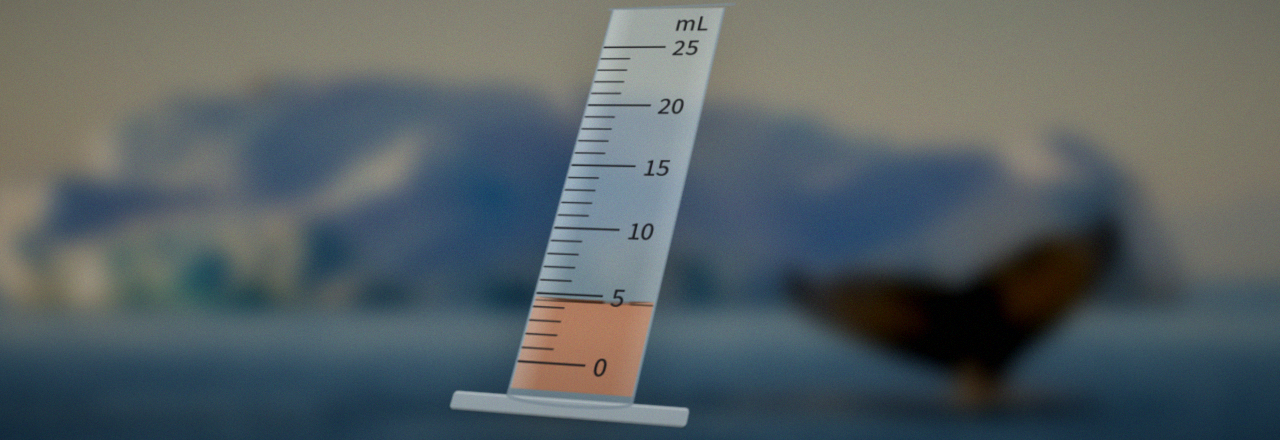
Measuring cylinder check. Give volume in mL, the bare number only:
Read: 4.5
